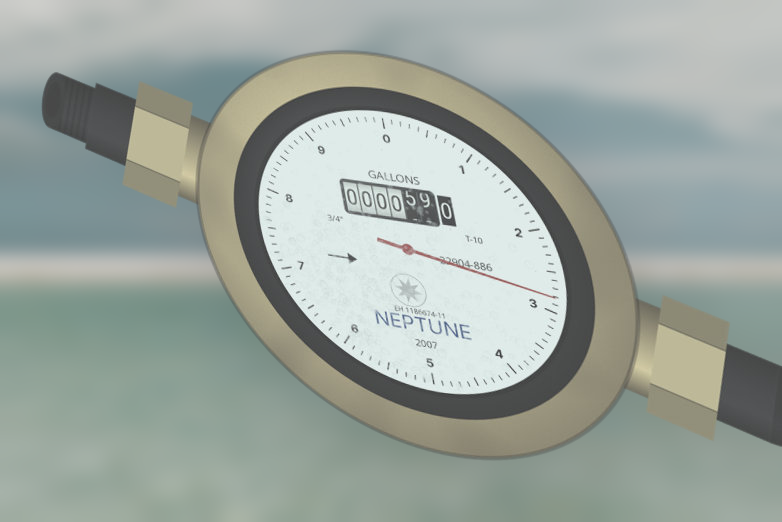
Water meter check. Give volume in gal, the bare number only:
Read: 592.8
